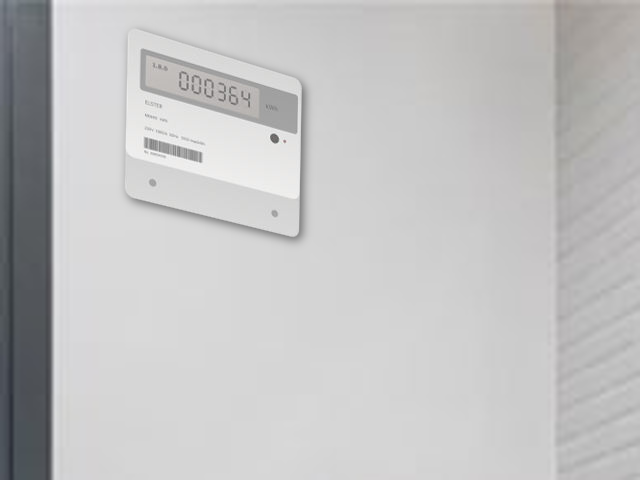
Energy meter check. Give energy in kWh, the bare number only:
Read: 364
